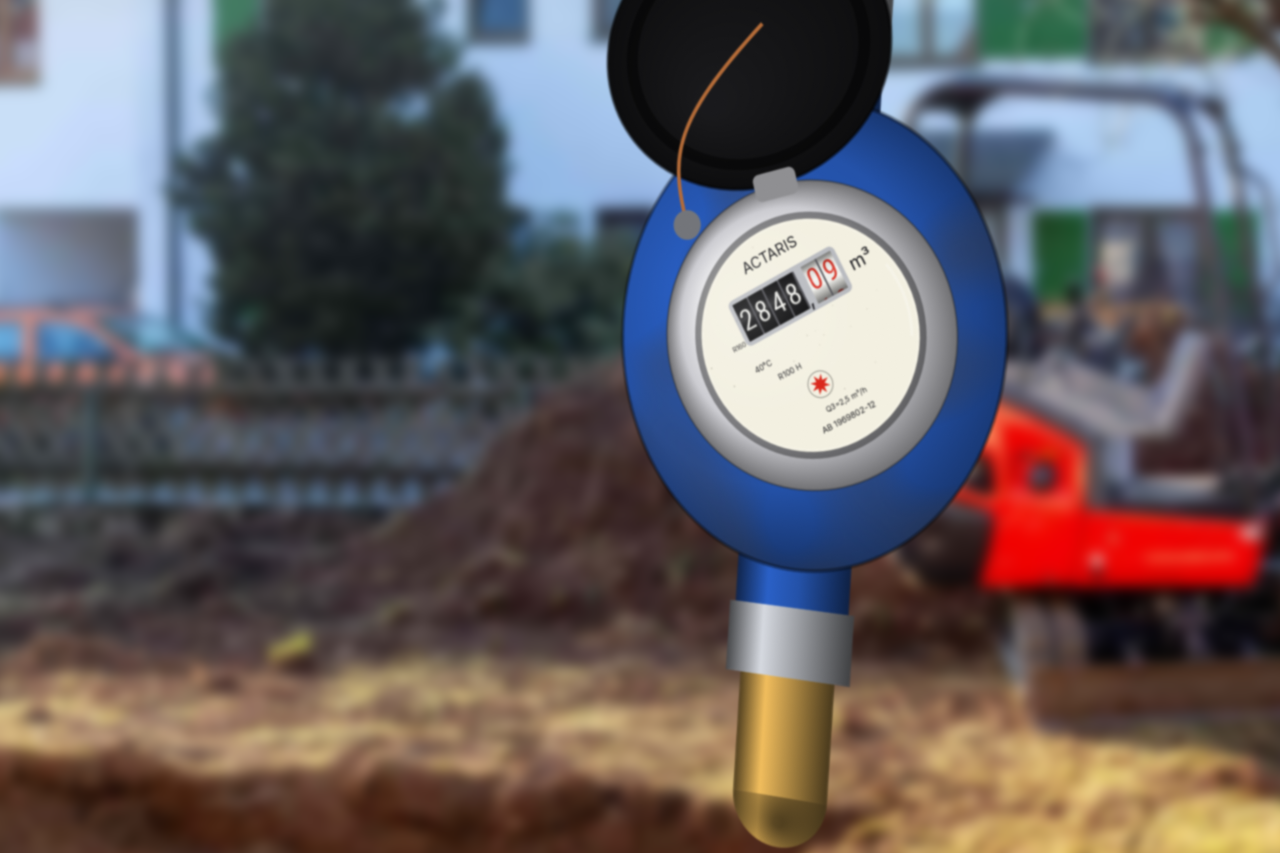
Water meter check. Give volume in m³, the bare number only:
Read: 2848.09
